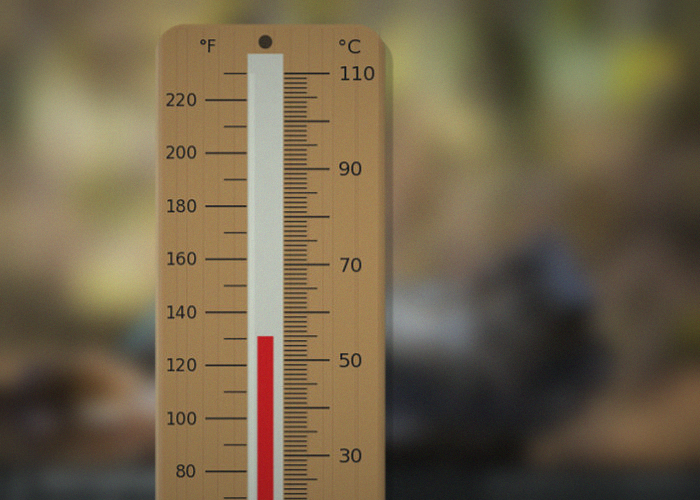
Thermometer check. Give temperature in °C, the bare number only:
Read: 55
